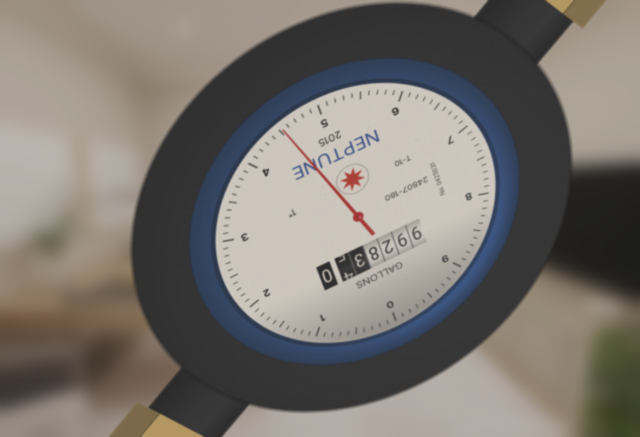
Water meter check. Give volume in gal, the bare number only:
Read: 9928344.5
